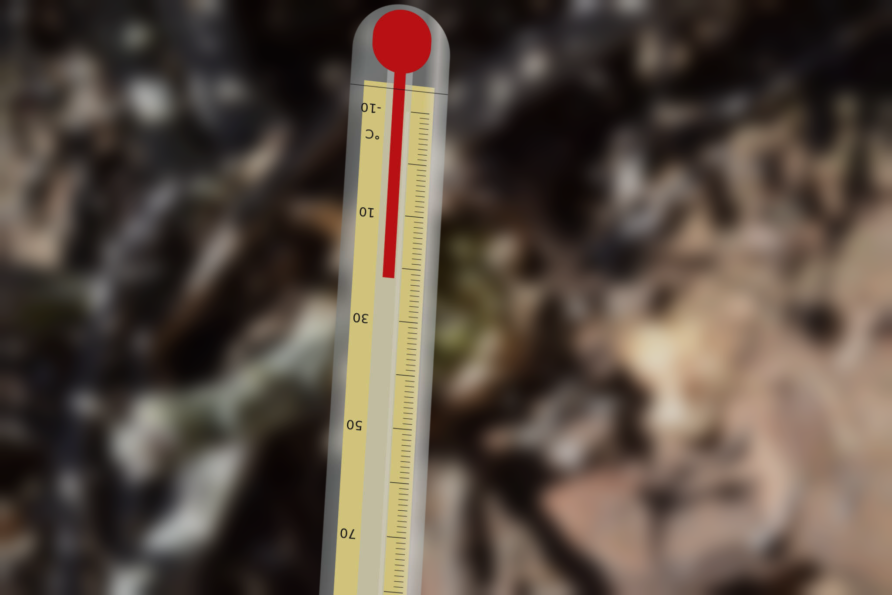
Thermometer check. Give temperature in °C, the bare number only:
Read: 22
